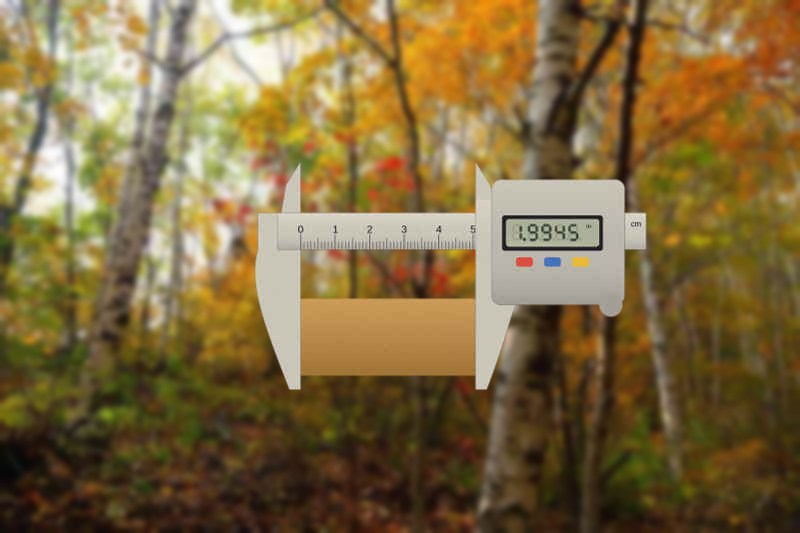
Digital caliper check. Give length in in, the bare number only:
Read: 1.9945
